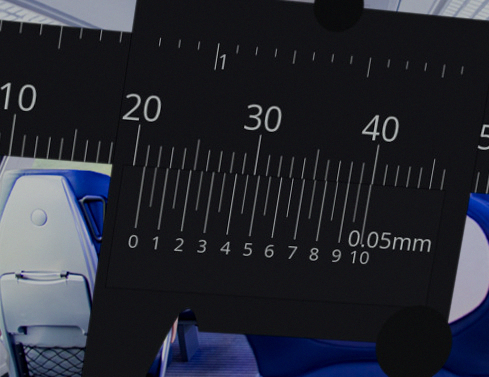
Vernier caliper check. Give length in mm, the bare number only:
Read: 20.9
